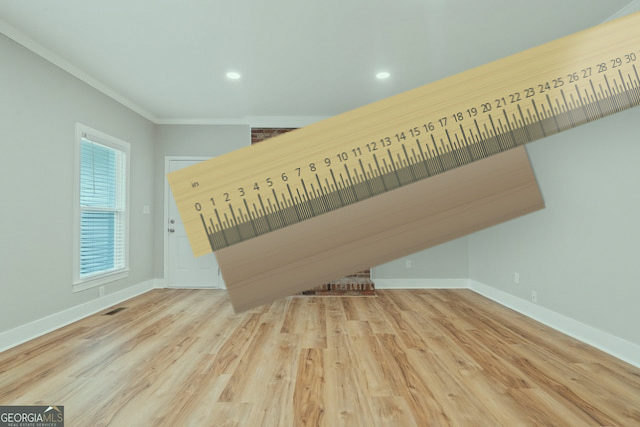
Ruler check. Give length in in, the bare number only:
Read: 21.5
